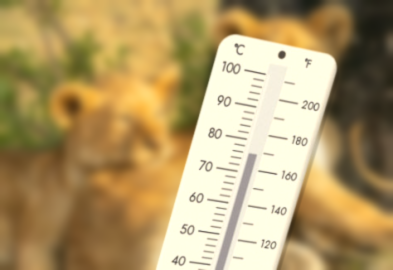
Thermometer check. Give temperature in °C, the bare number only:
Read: 76
